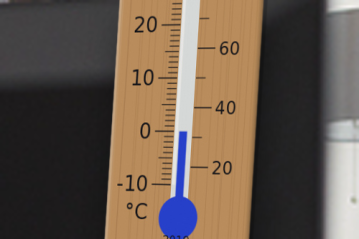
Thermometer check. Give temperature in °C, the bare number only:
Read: 0
